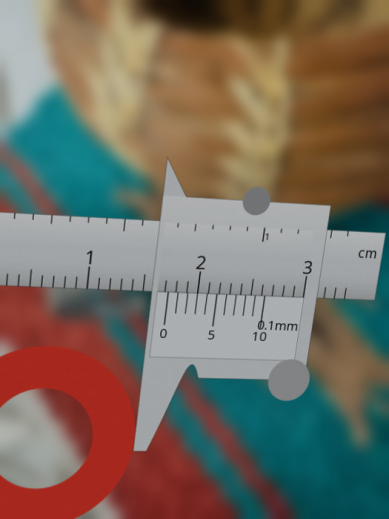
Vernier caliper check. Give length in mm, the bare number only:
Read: 17.3
